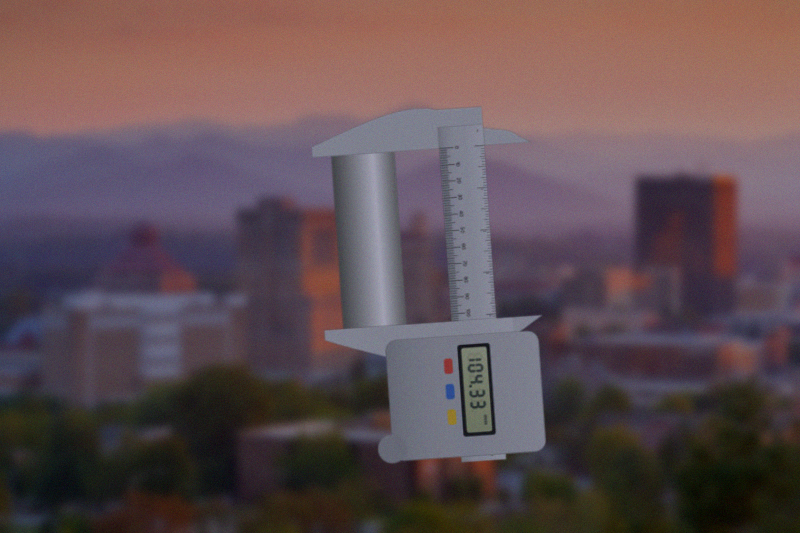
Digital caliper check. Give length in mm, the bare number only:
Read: 104.33
